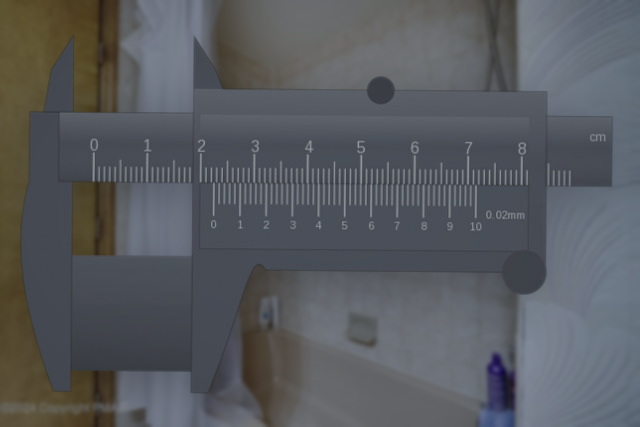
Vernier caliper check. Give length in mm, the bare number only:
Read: 22.5
